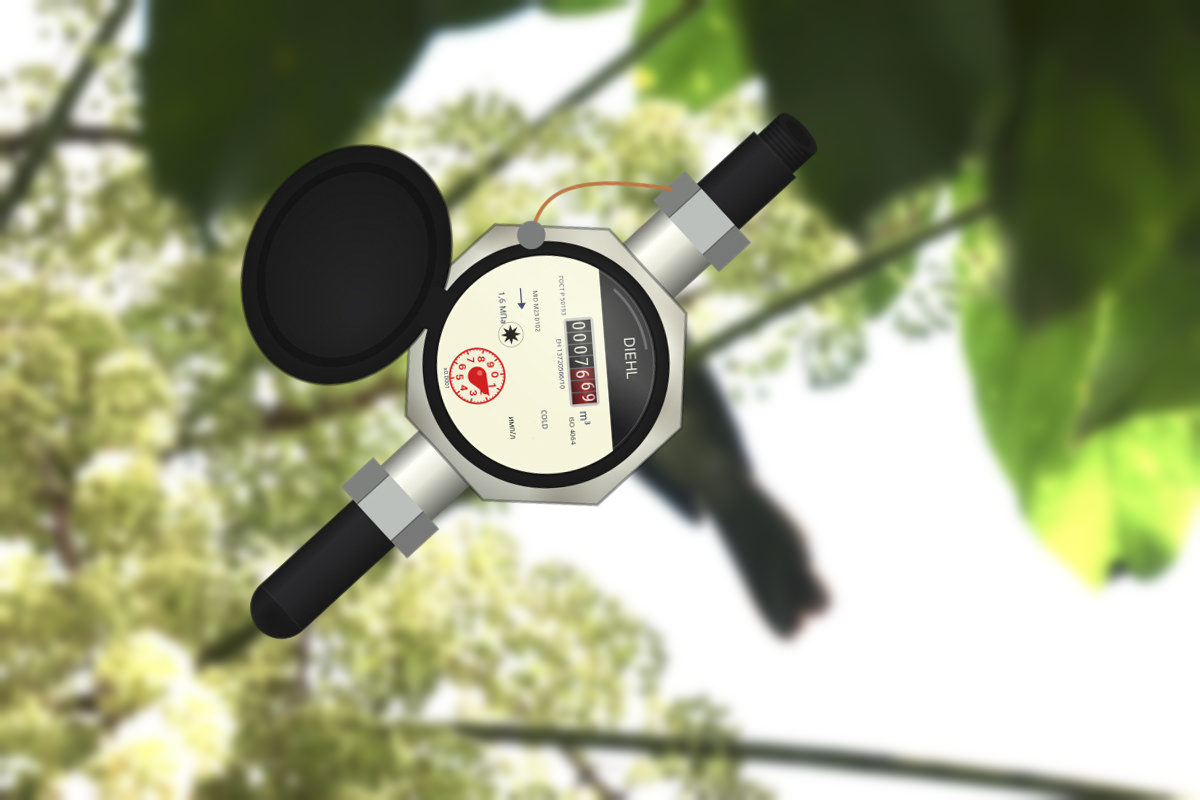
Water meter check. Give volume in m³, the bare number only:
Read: 7.6691
